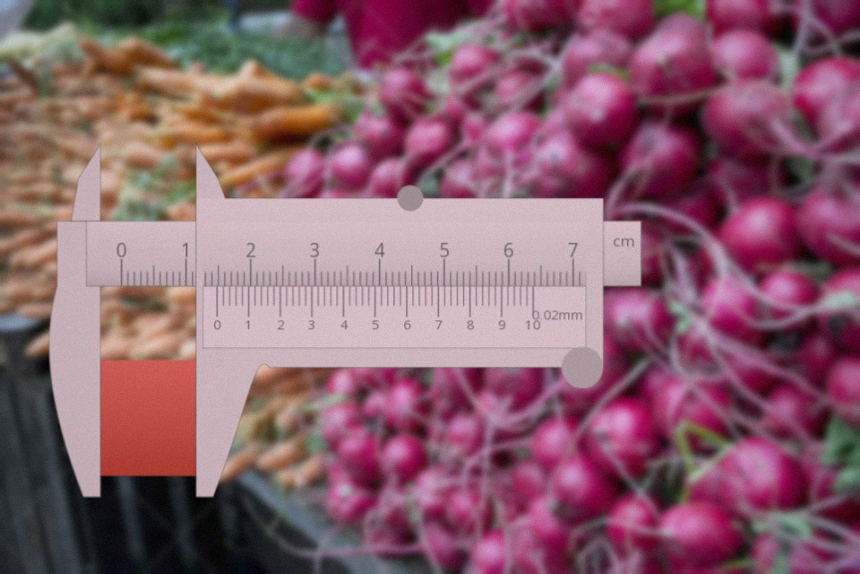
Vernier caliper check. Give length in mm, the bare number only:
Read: 14.8
